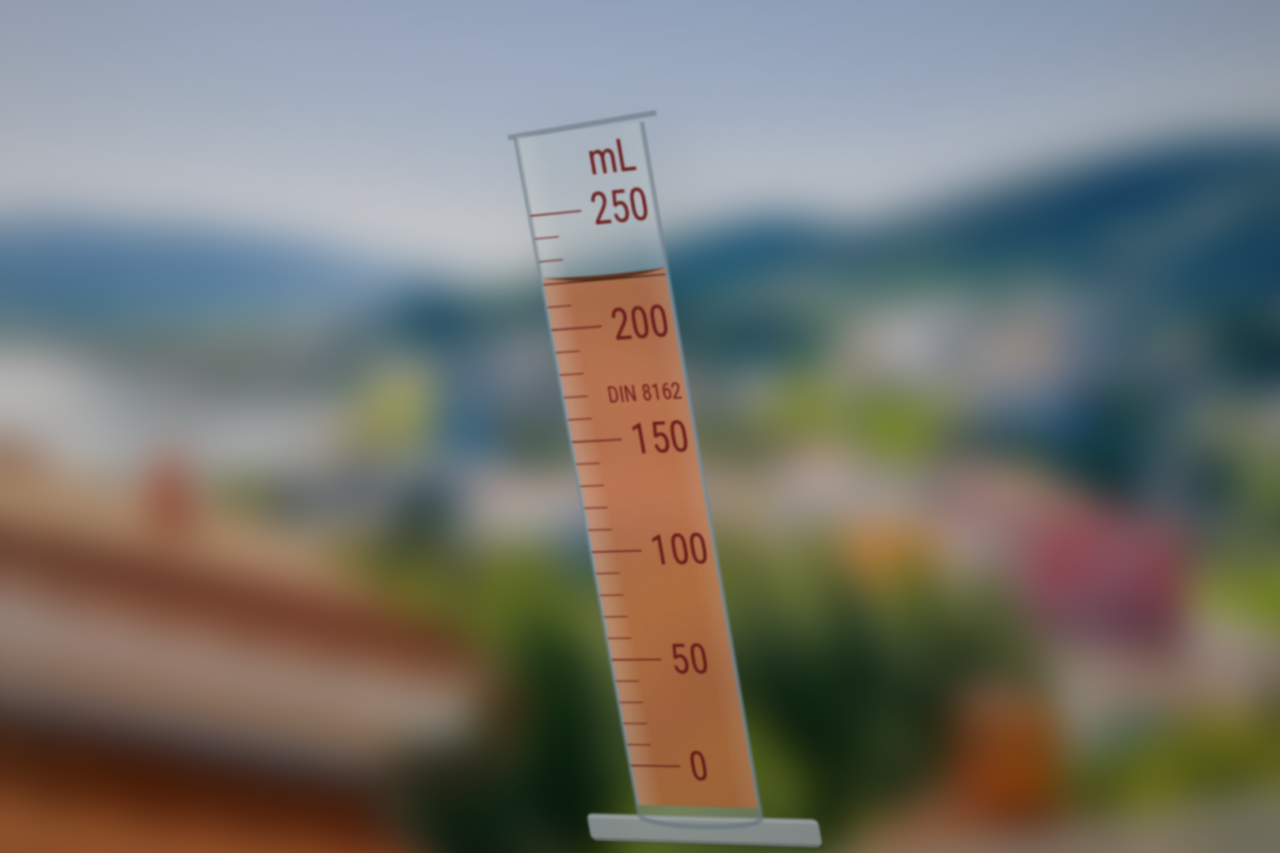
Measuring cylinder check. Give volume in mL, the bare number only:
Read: 220
